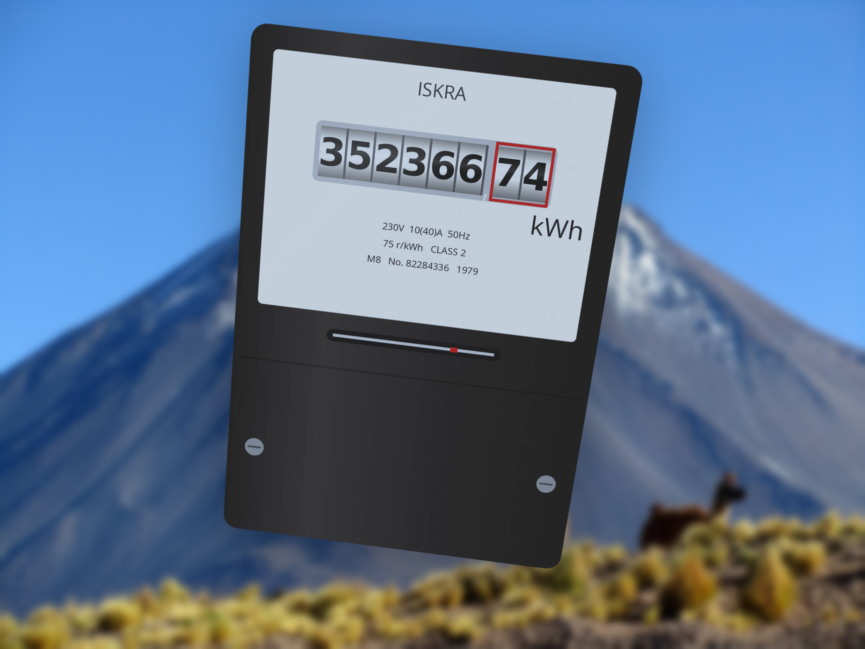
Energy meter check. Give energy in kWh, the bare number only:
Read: 352366.74
